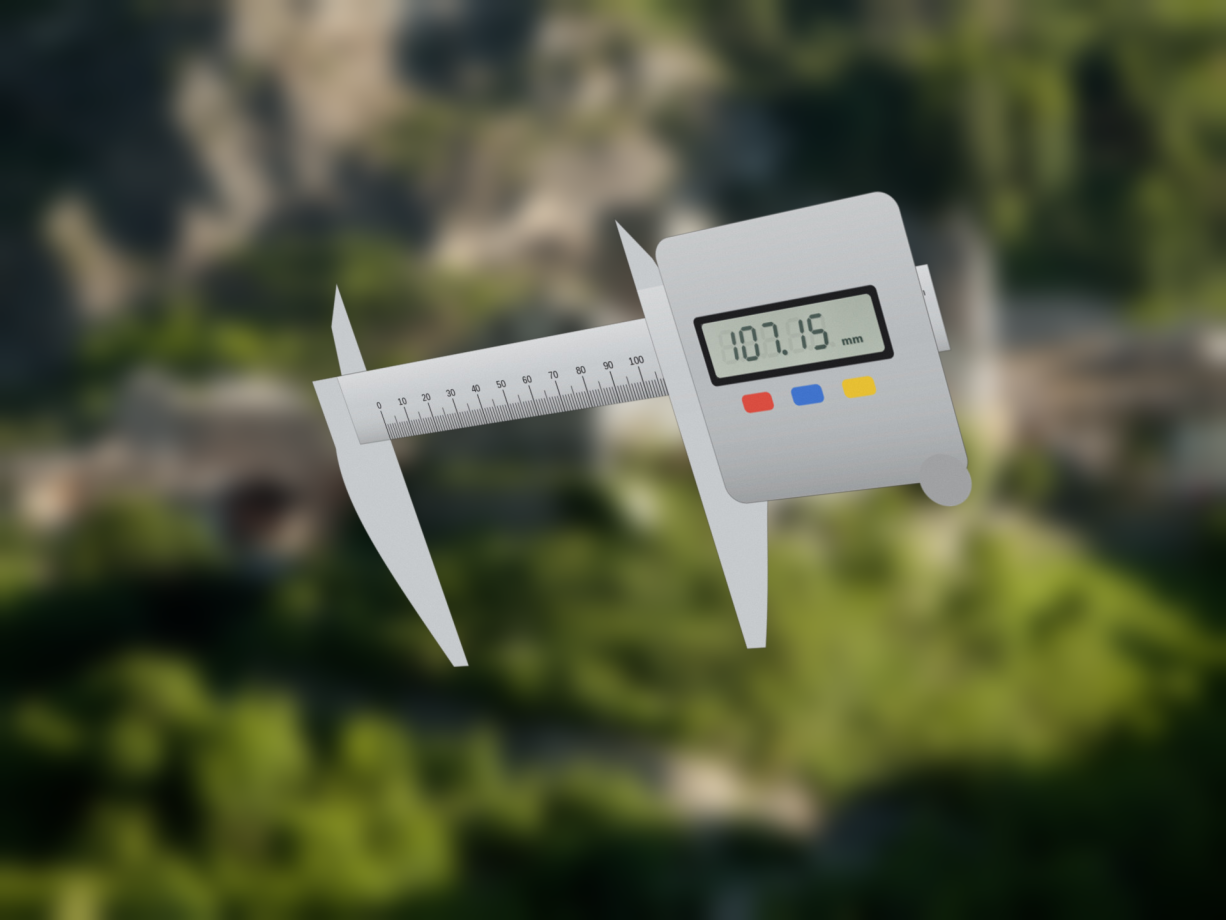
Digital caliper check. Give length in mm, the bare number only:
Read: 107.15
